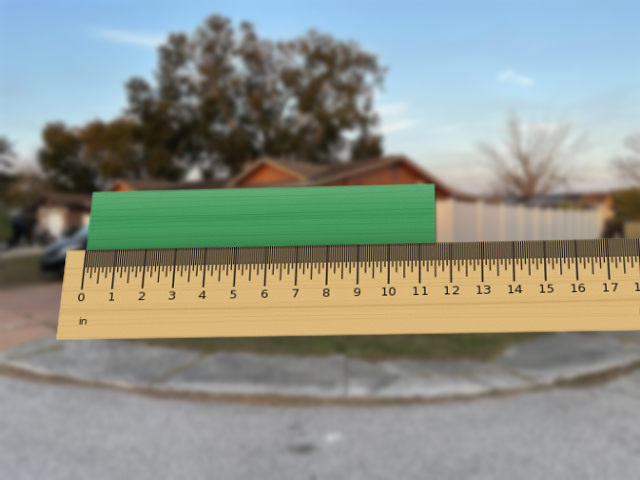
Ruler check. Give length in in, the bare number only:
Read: 11.5
